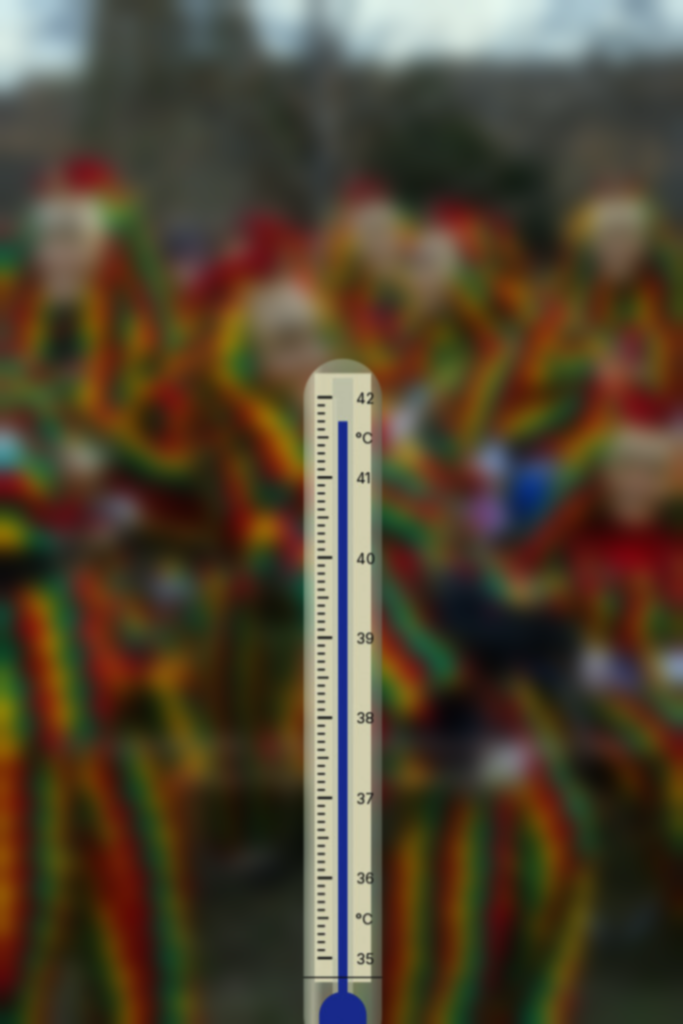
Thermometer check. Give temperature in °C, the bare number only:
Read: 41.7
